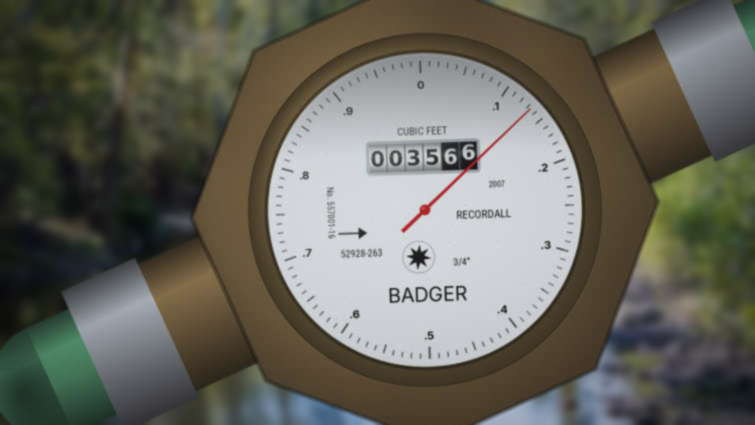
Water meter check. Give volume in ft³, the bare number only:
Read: 3566.13
